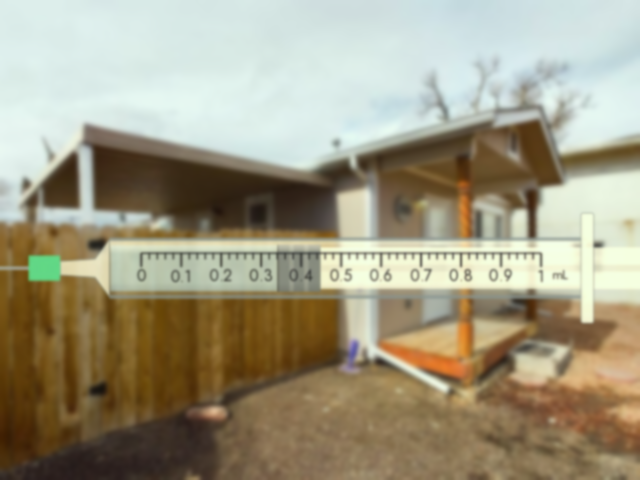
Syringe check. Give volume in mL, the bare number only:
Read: 0.34
